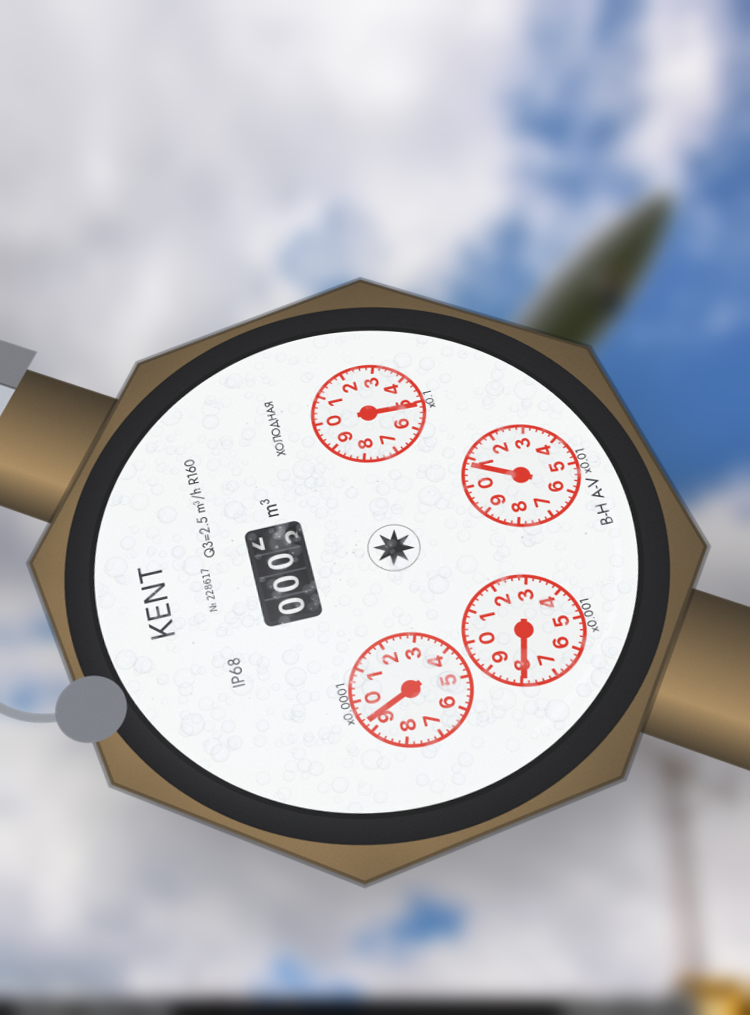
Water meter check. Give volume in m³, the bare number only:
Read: 2.5079
